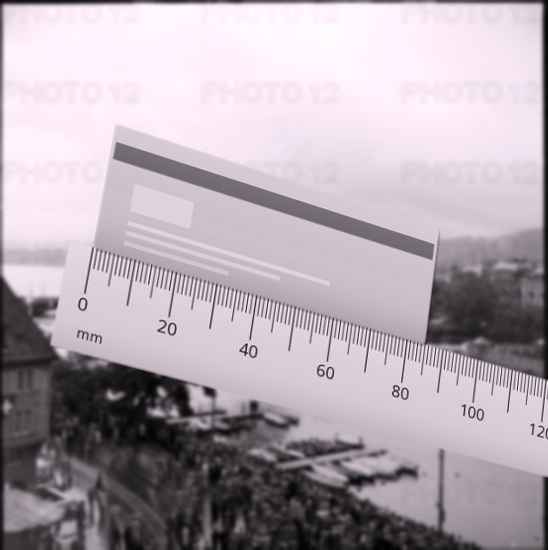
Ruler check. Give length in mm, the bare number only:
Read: 85
